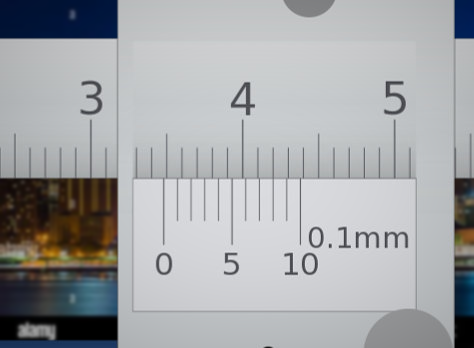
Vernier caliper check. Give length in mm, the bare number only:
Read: 34.8
